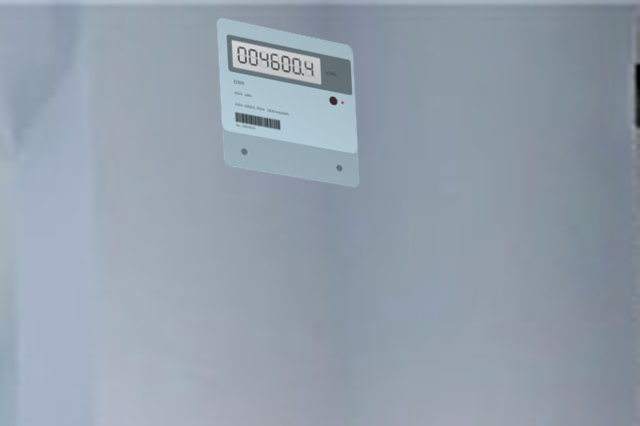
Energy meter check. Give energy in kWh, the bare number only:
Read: 4600.4
